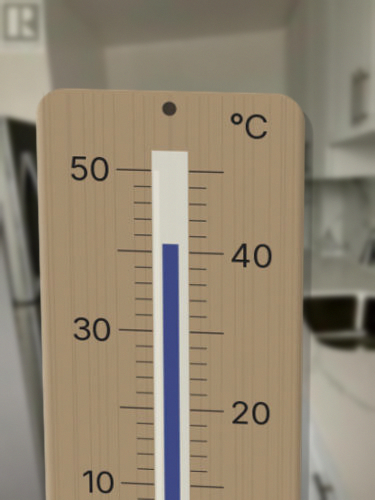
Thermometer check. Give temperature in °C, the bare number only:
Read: 41
